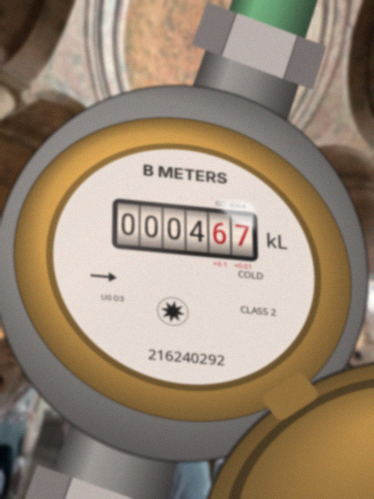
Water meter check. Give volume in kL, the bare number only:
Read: 4.67
